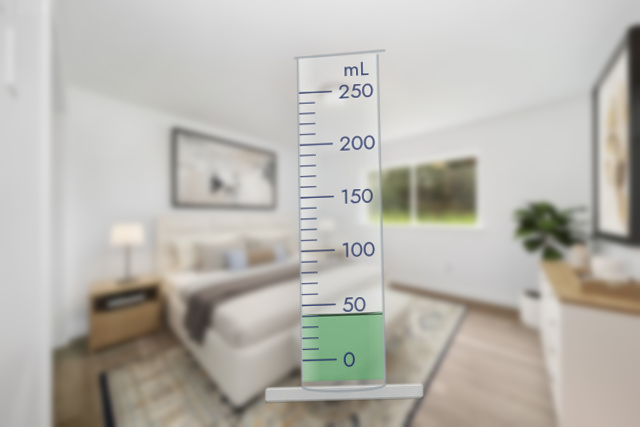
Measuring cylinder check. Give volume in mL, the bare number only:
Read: 40
